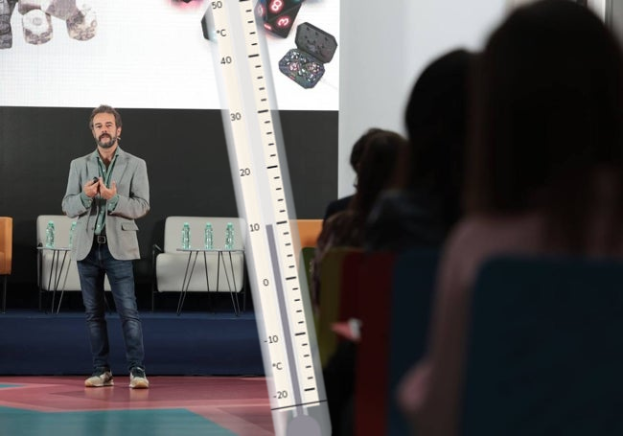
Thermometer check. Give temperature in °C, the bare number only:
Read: 10
